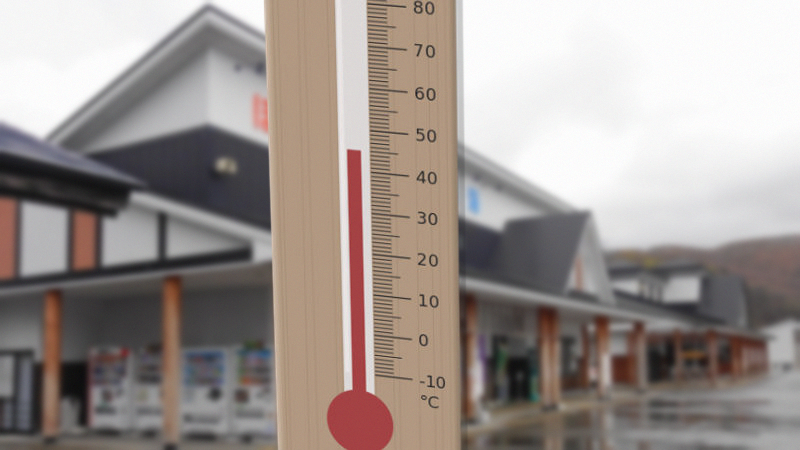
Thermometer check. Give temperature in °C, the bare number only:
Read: 45
